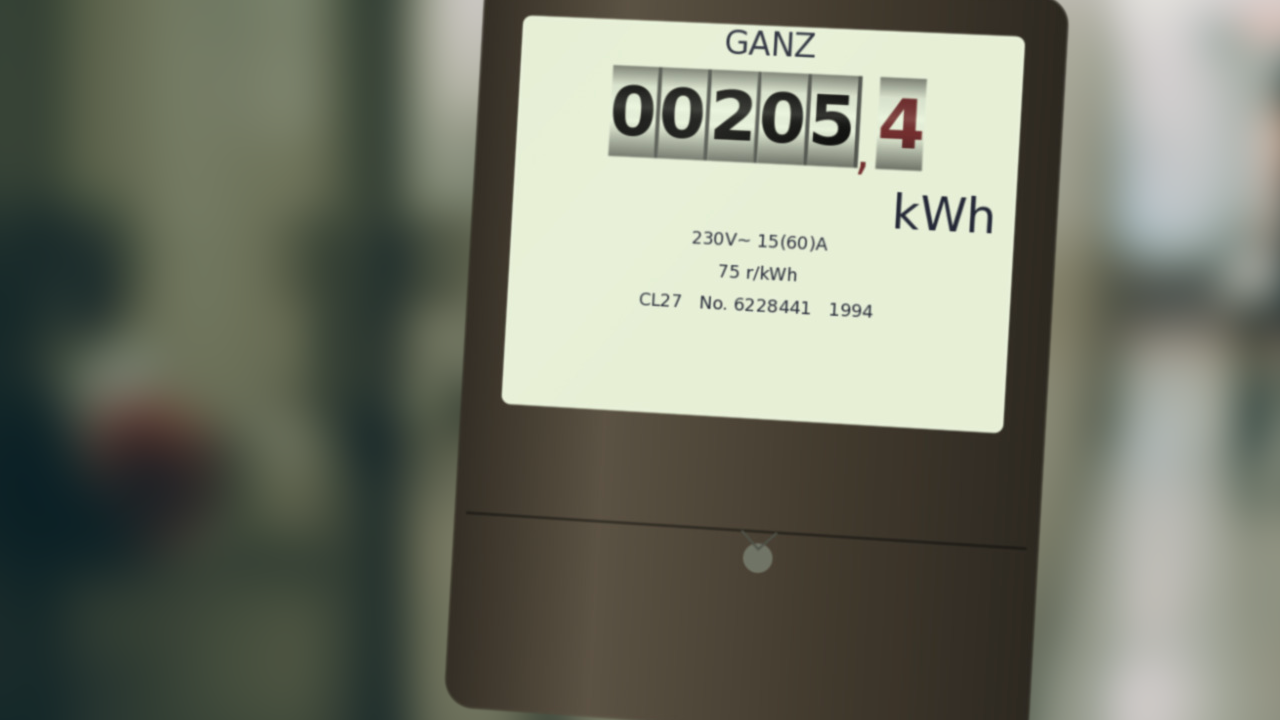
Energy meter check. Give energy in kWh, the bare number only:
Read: 205.4
